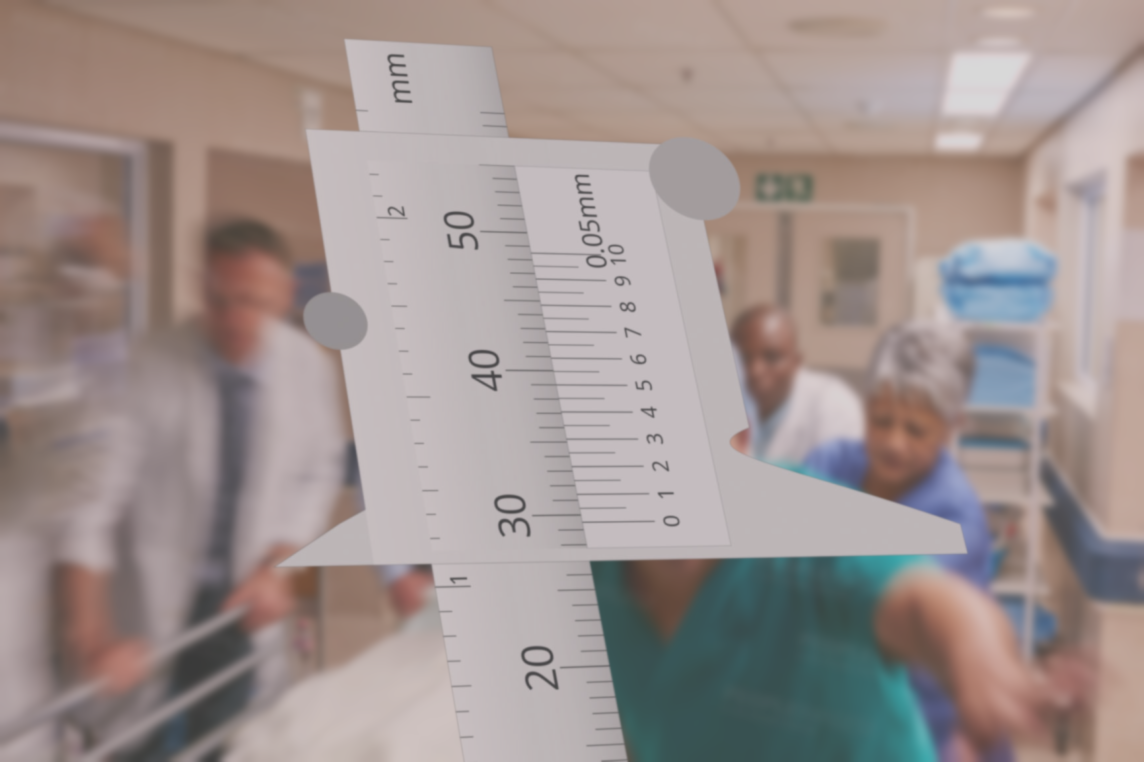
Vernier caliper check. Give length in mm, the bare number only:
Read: 29.5
